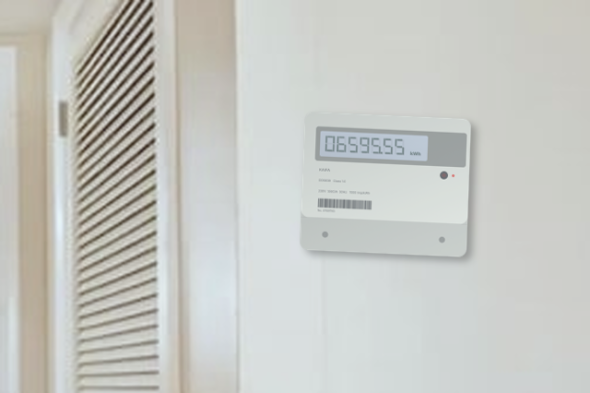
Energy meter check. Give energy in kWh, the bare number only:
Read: 6595.55
